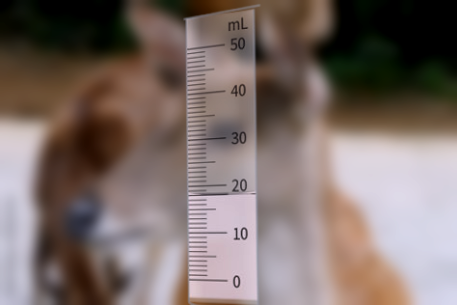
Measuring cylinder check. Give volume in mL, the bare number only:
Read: 18
